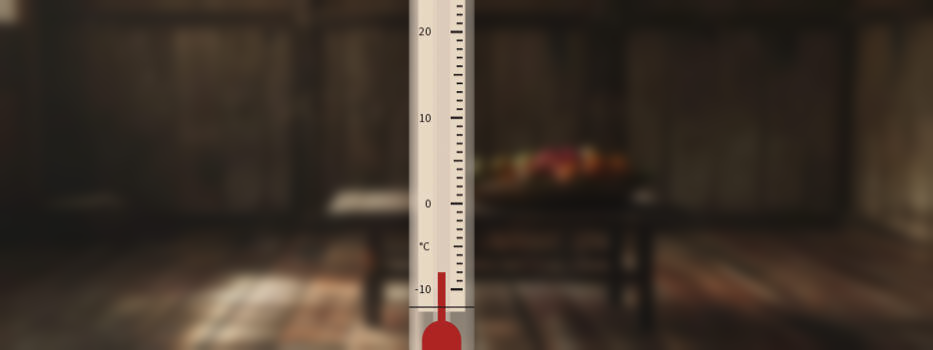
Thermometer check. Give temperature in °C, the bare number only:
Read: -8
